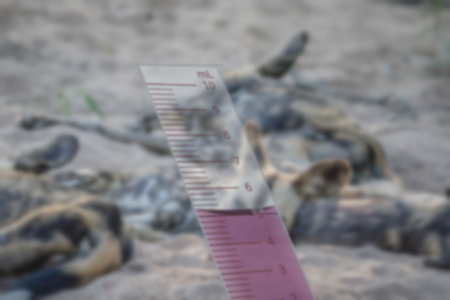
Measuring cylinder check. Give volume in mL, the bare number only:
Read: 5
